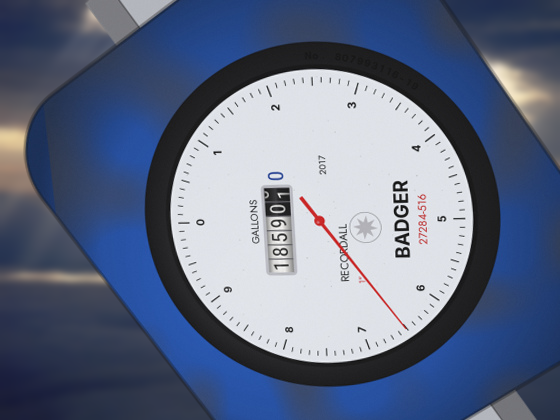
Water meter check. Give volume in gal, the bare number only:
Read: 1859006.5
